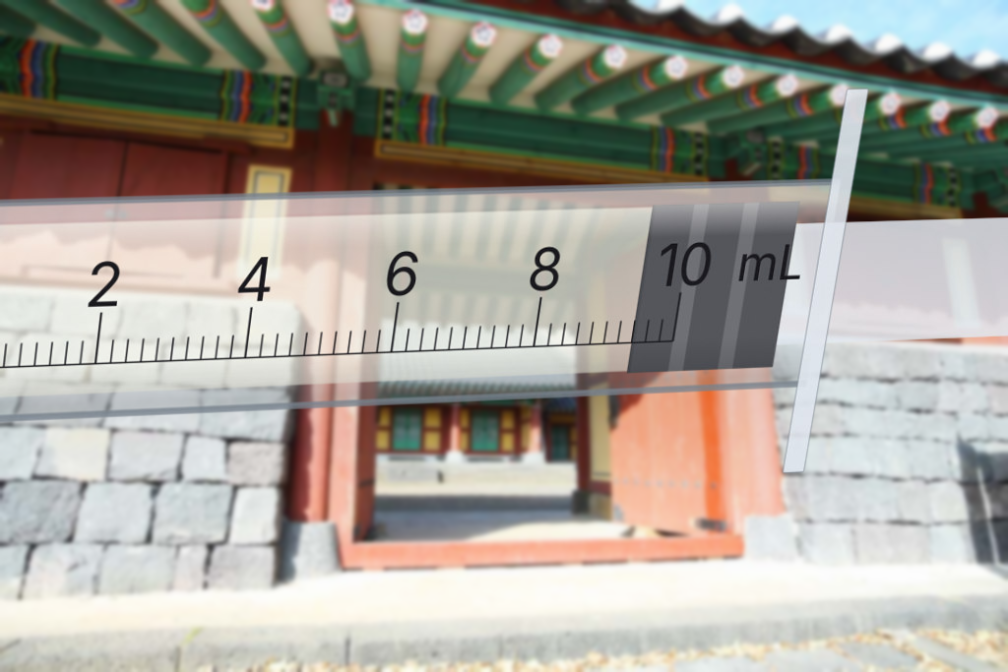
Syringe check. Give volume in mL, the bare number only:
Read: 9.4
